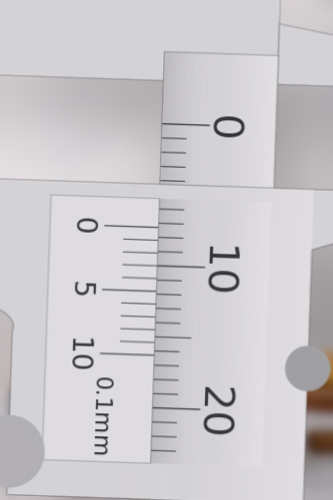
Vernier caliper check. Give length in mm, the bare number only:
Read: 7.3
